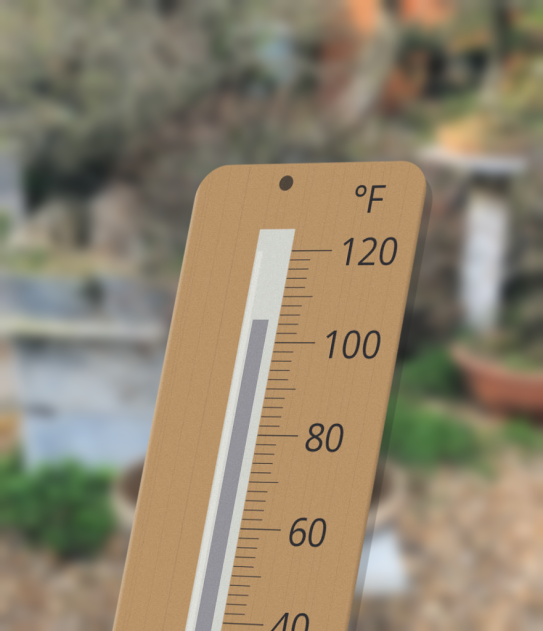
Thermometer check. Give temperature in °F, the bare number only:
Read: 105
